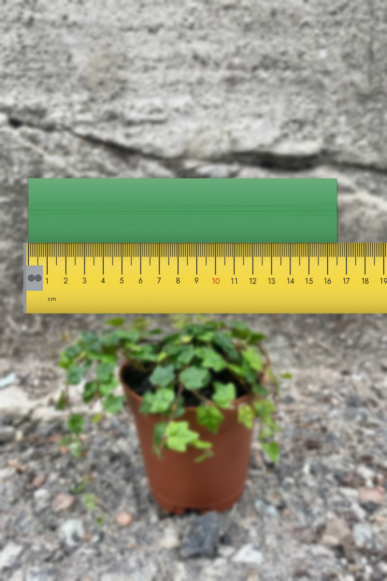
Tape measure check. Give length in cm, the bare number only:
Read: 16.5
